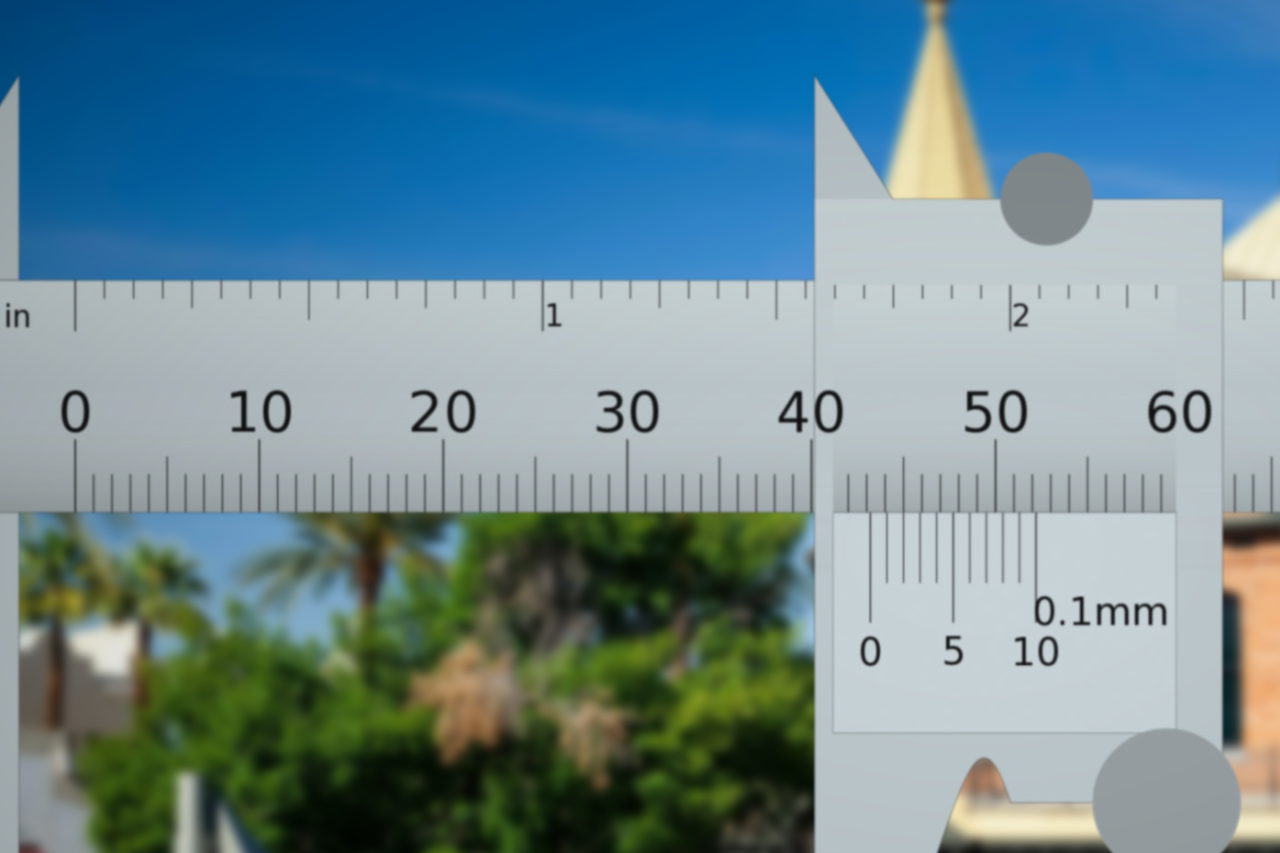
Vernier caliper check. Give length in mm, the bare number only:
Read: 43.2
